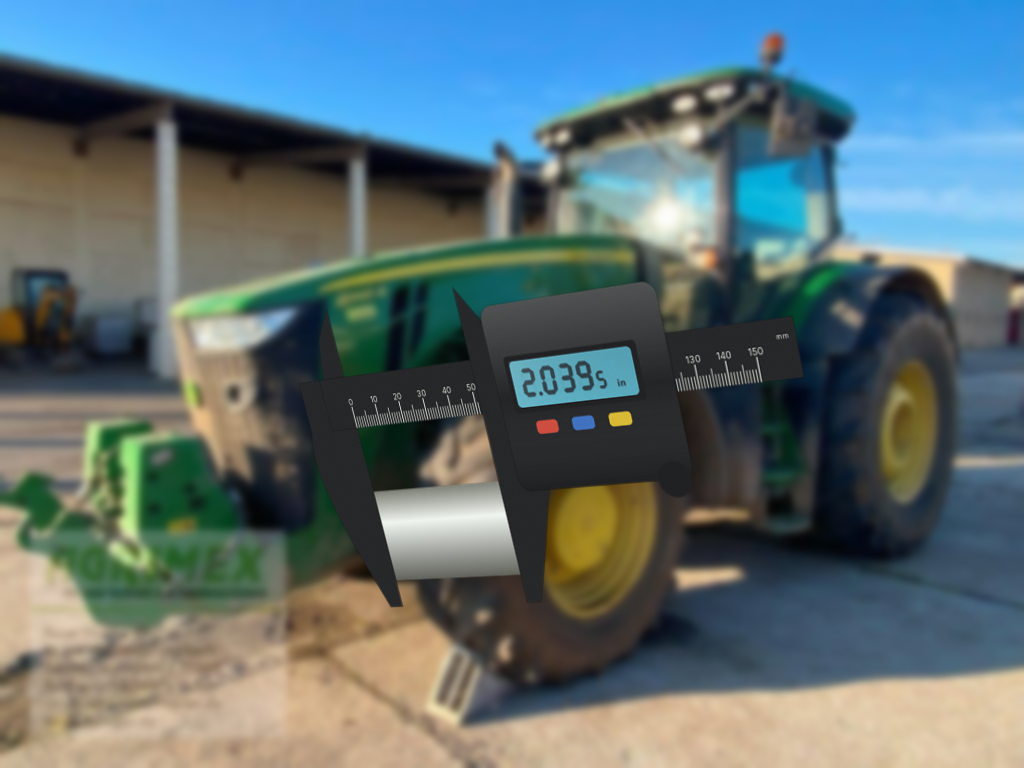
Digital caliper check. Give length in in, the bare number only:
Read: 2.0395
